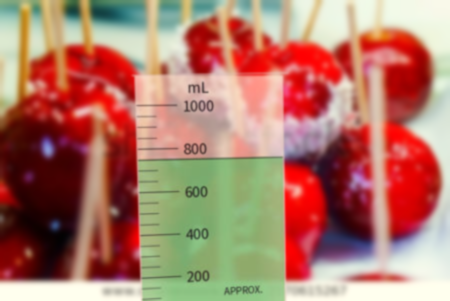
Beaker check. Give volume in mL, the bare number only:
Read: 750
